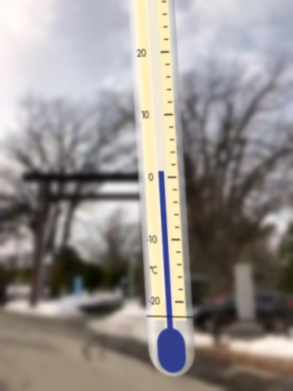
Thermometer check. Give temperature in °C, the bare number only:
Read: 1
